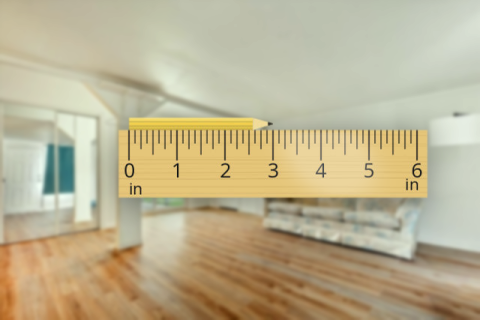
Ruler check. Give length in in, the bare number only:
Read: 3
